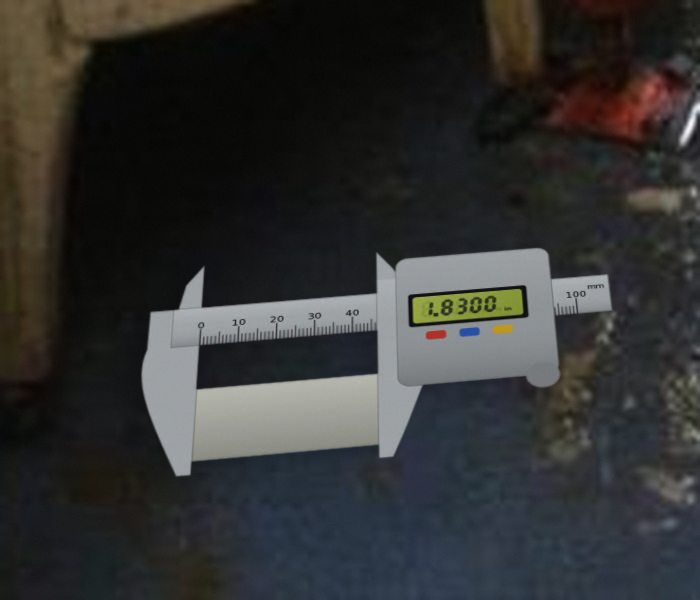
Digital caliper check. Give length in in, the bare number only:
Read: 1.8300
